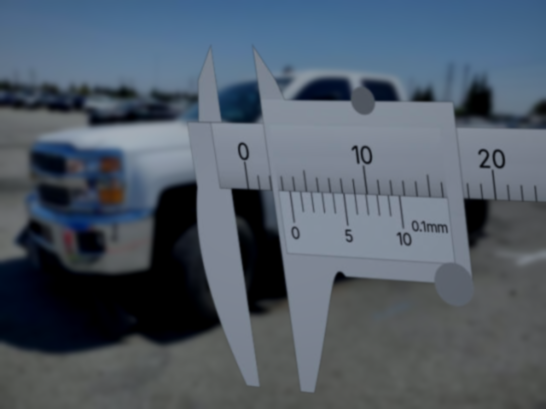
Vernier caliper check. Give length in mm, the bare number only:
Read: 3.6
